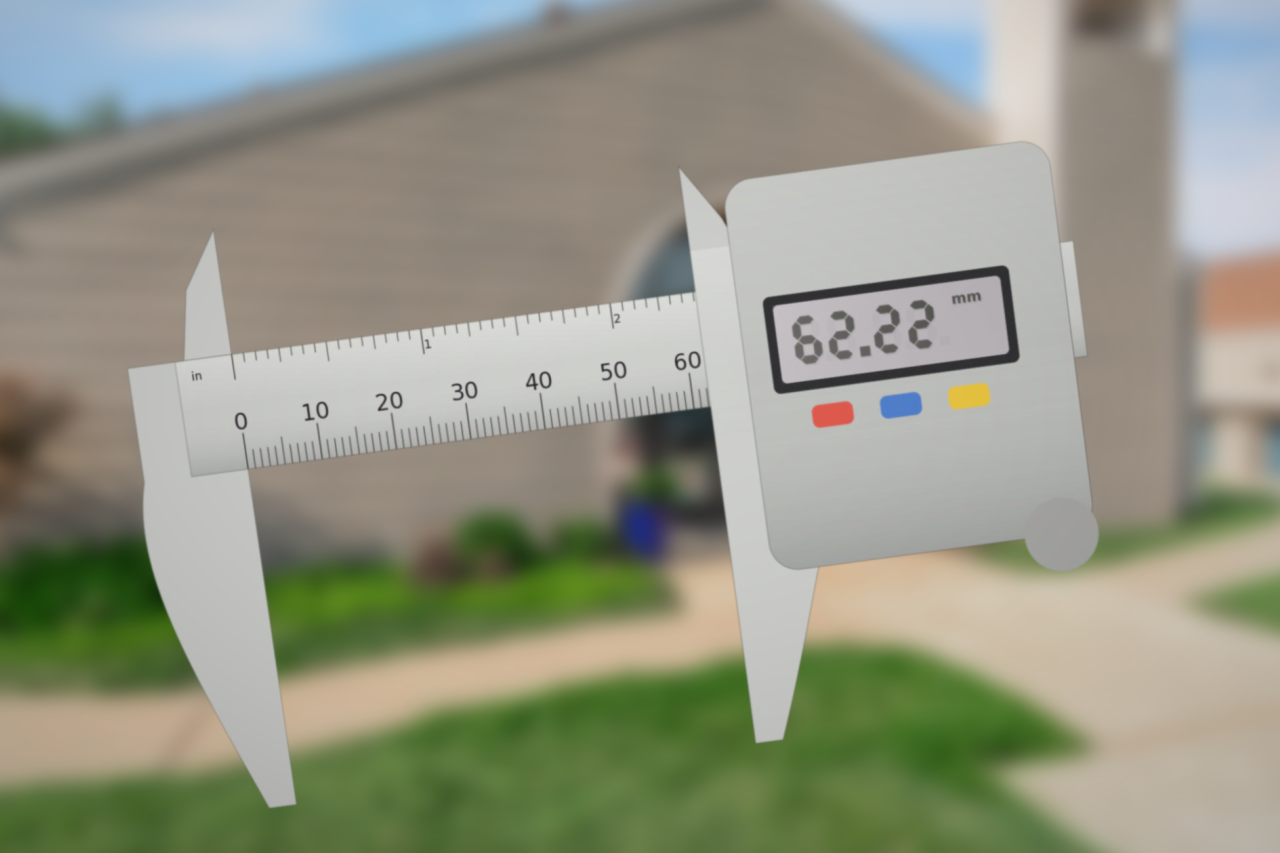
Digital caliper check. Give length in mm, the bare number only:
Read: 62.22
